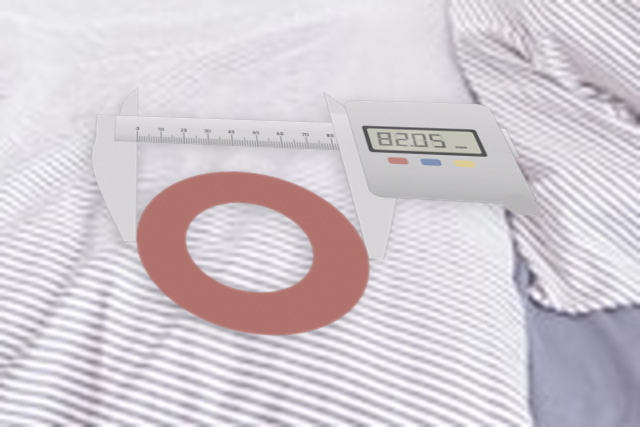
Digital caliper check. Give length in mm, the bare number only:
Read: 82.05
